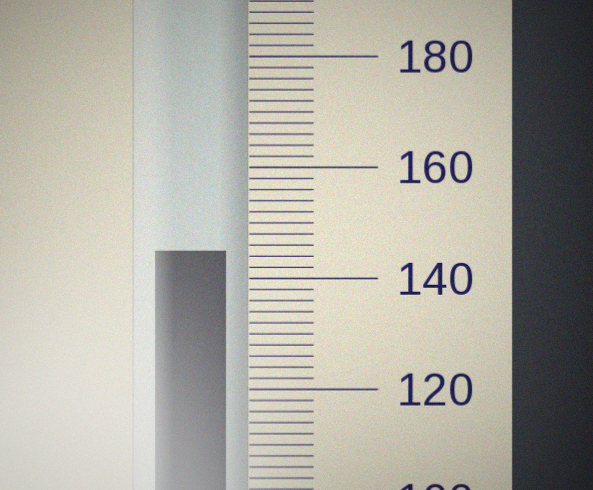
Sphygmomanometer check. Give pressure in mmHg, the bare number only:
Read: 145
